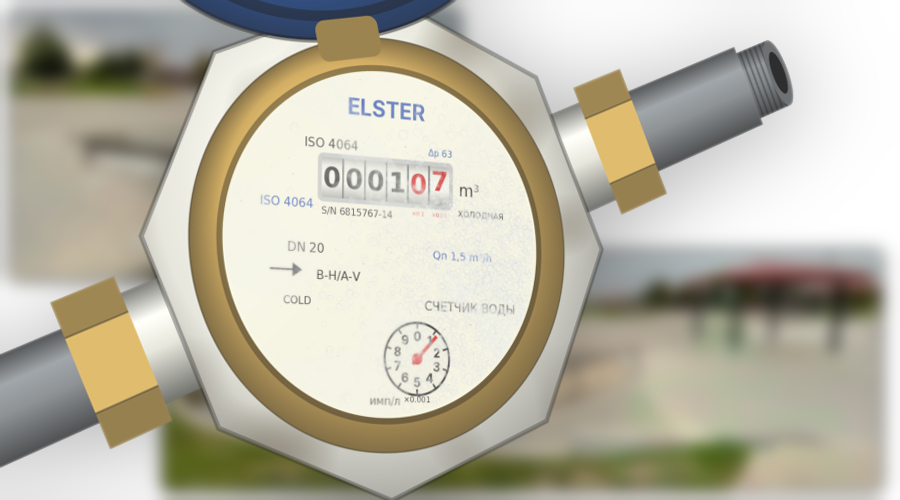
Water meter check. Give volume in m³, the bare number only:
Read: 1.071
